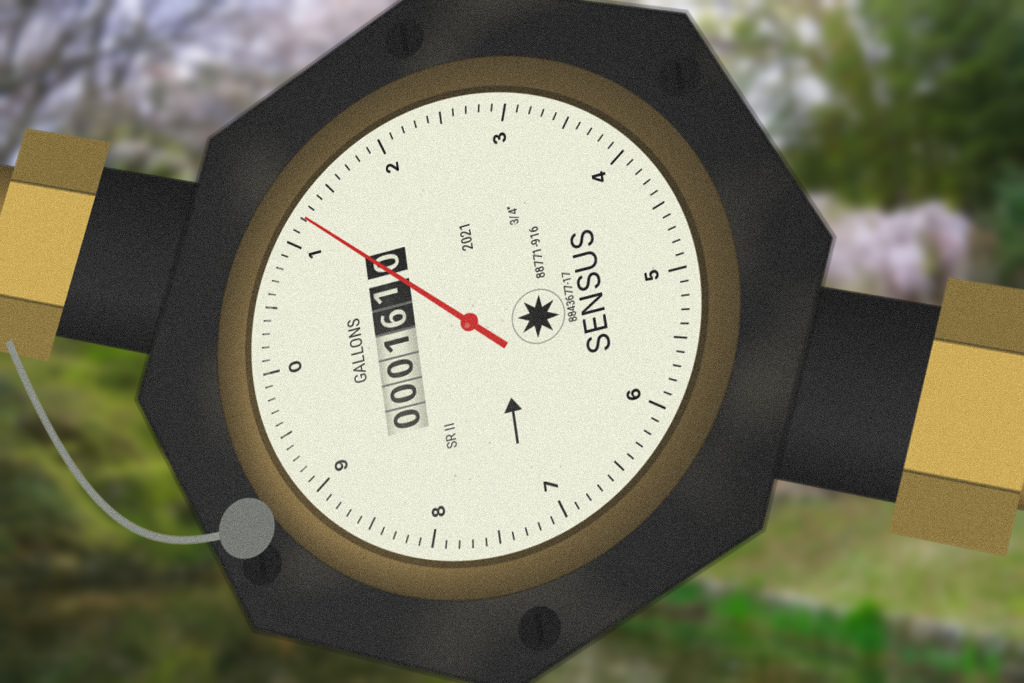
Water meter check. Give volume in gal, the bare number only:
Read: 1611.2
